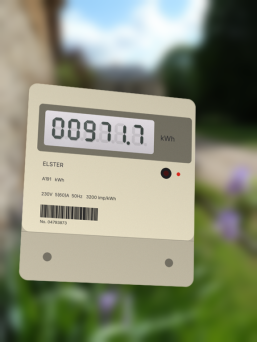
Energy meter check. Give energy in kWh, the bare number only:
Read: 971.7
